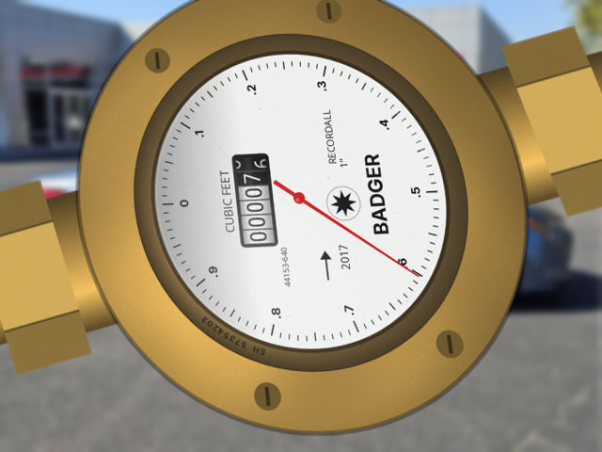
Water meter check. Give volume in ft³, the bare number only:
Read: 75.60
